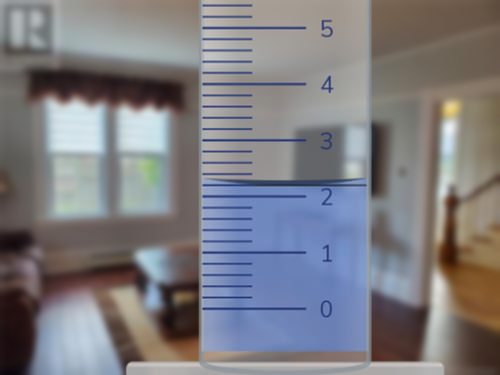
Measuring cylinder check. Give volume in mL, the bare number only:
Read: 2.2
